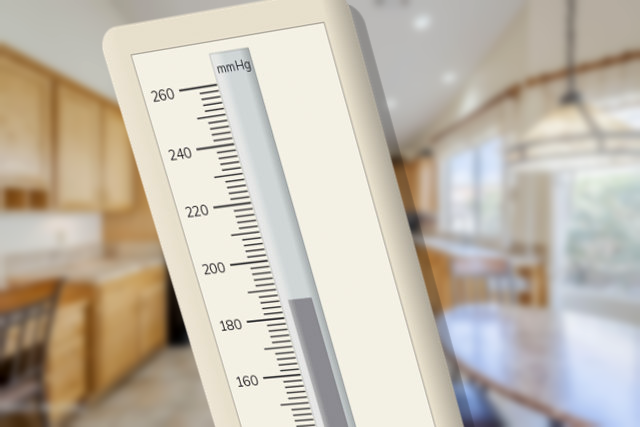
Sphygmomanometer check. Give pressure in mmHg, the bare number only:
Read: 186
